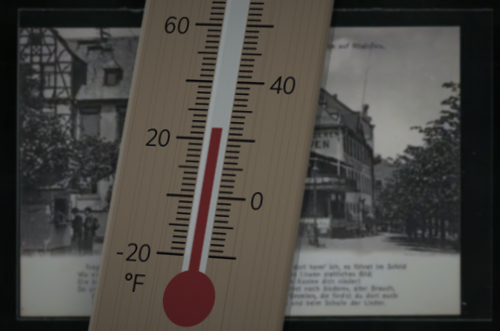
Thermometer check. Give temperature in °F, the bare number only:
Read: 24
